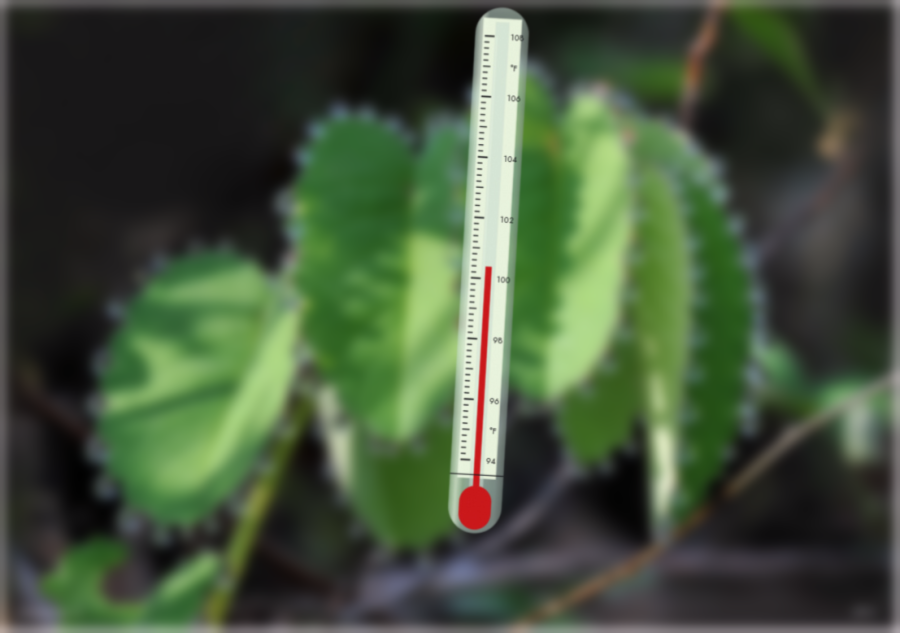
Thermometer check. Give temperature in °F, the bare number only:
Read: 100.4
